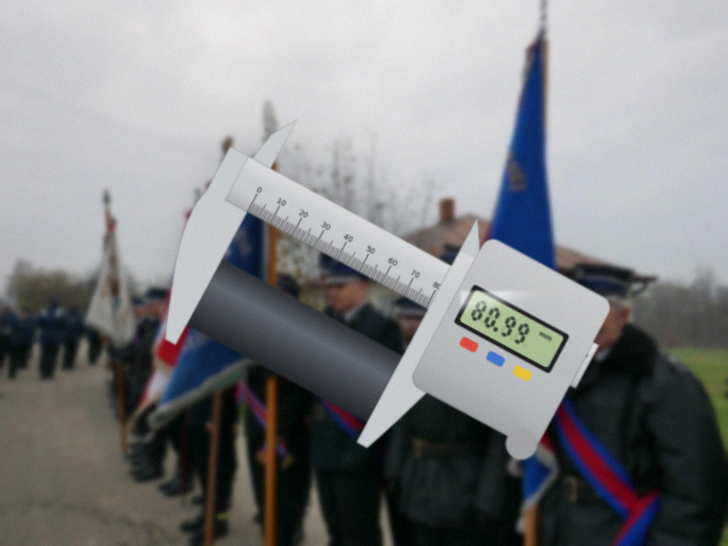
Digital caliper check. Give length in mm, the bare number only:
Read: 80.99
